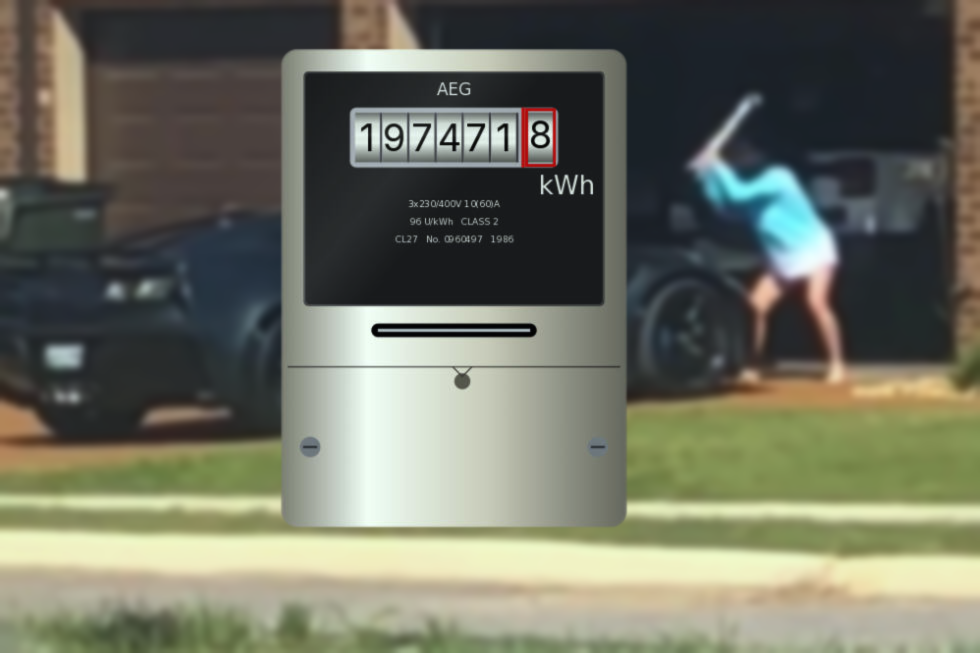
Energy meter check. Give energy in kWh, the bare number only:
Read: 197471.8
